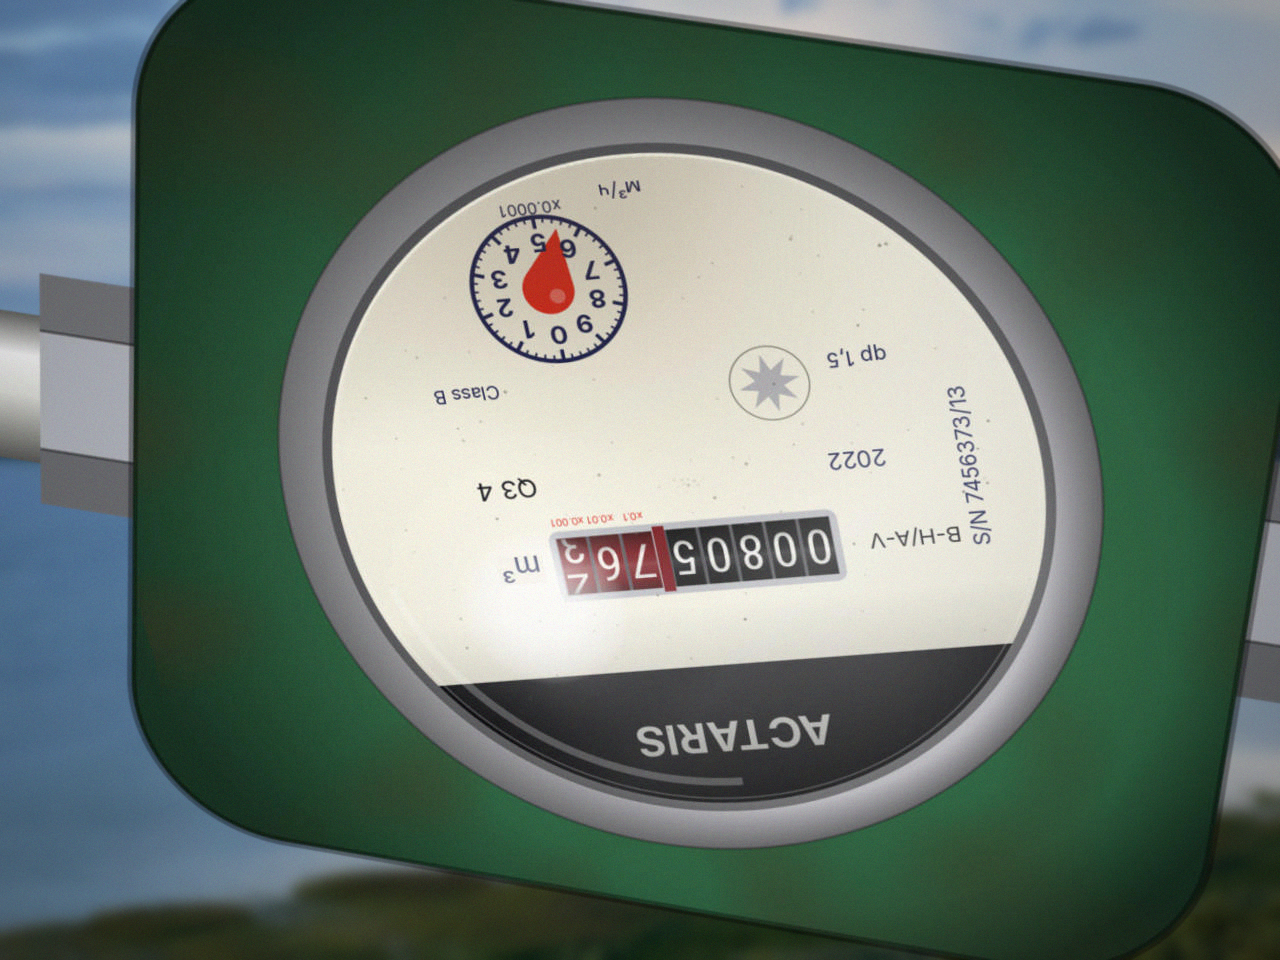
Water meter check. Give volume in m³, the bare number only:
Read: 805.7625
